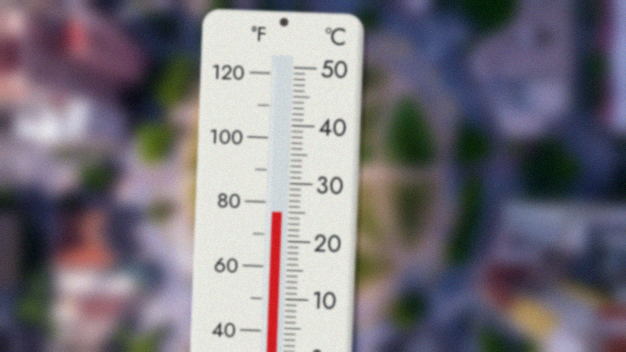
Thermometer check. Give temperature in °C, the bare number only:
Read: 25
